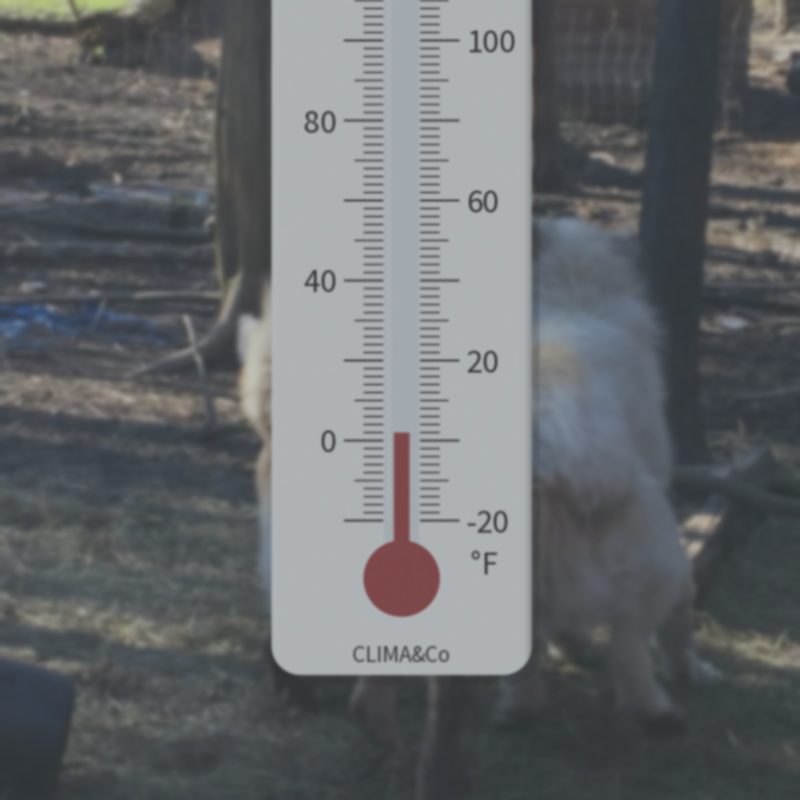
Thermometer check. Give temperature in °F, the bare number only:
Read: 2
